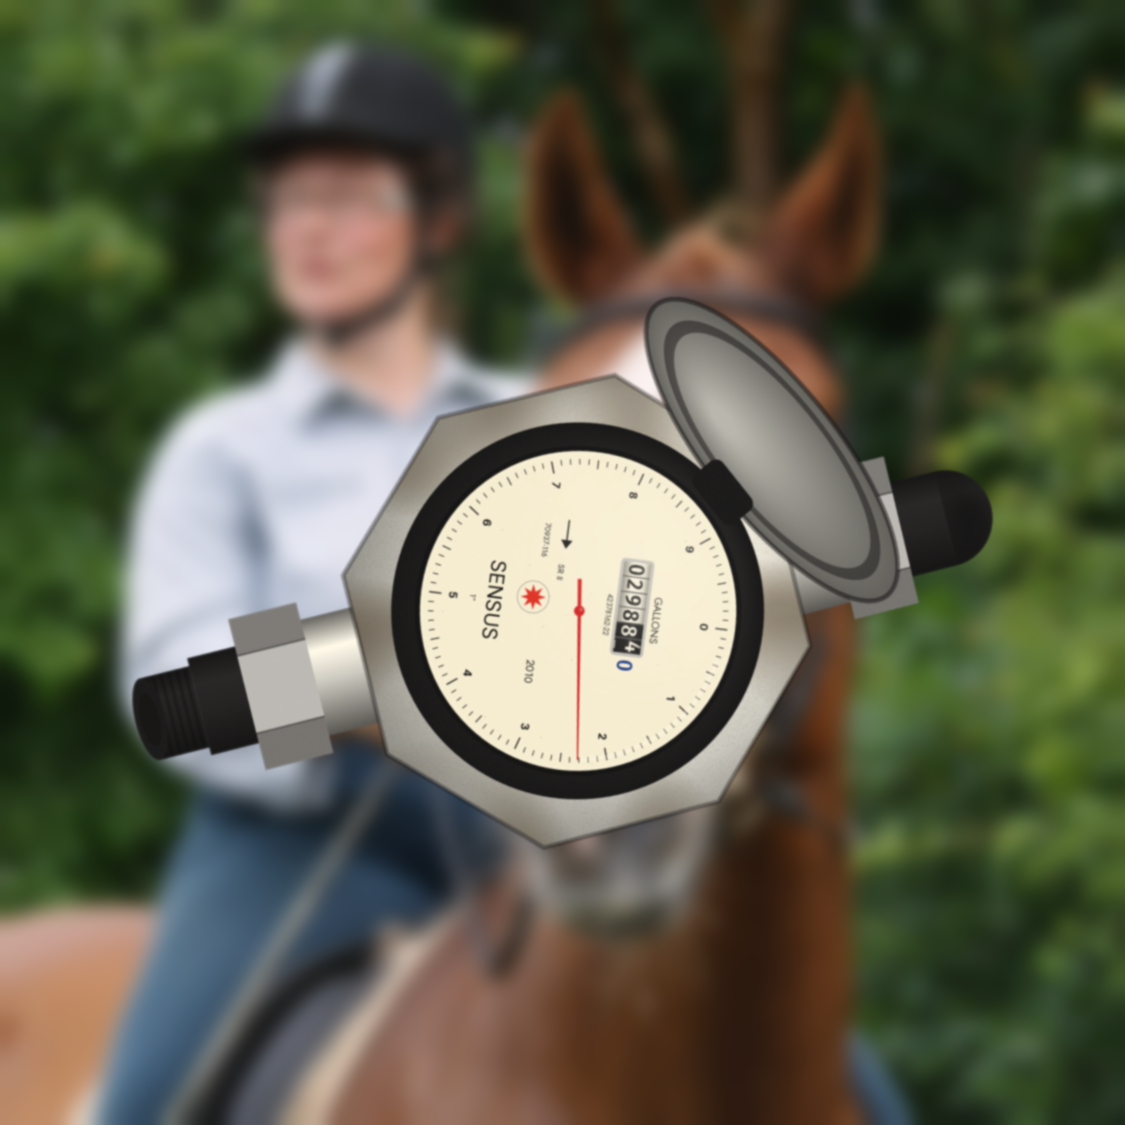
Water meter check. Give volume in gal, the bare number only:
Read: 298842.3
